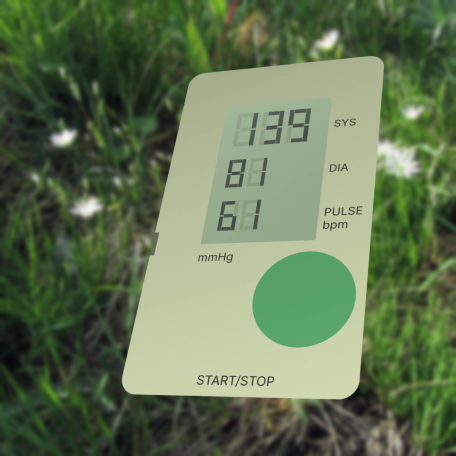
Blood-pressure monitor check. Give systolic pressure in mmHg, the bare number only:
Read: 139
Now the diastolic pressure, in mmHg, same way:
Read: 81
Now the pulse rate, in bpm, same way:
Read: 61
